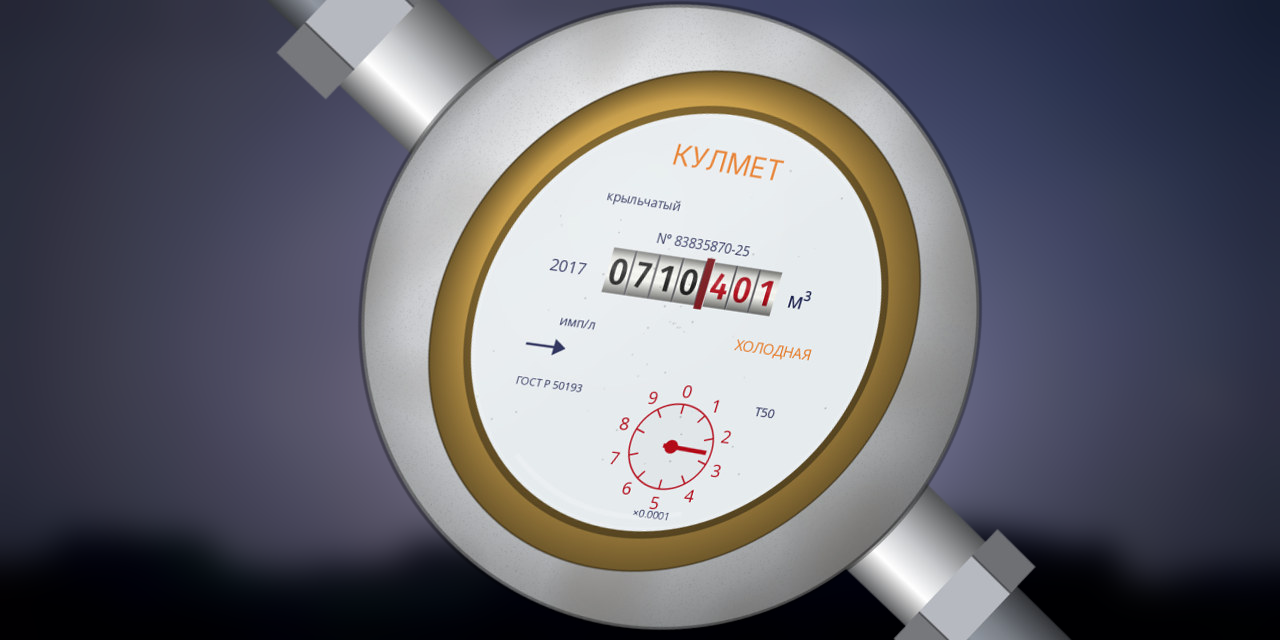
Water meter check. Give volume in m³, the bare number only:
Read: 710.4012
